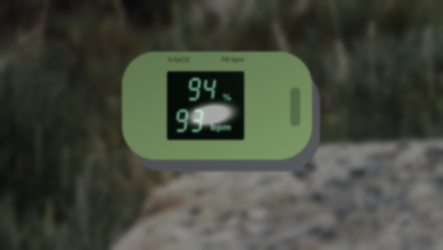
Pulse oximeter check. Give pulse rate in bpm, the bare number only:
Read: 93
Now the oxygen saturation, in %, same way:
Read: 94
